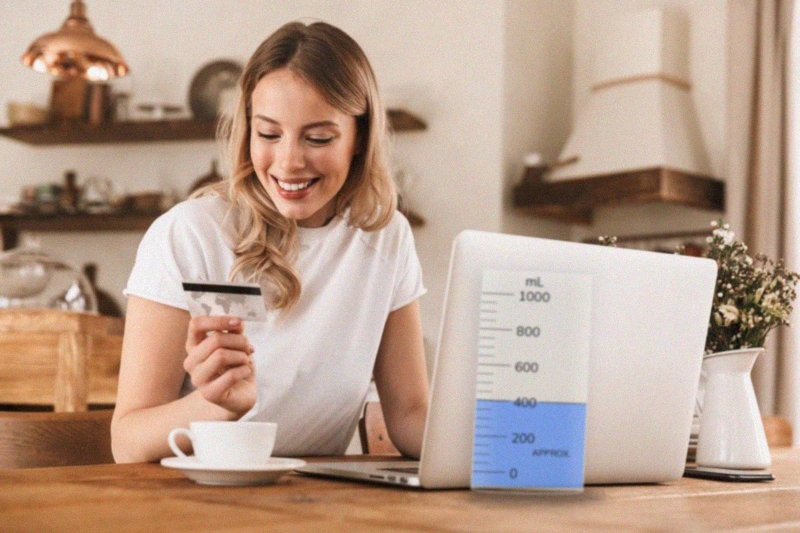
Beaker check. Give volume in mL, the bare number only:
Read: 400
